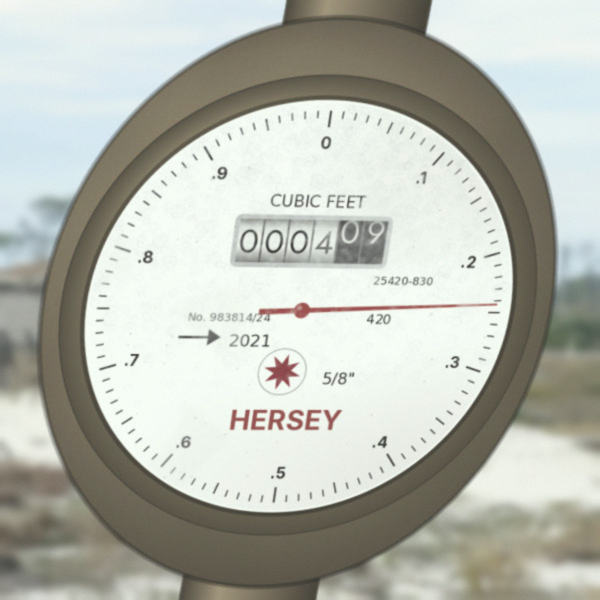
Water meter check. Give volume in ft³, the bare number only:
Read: 409.24
